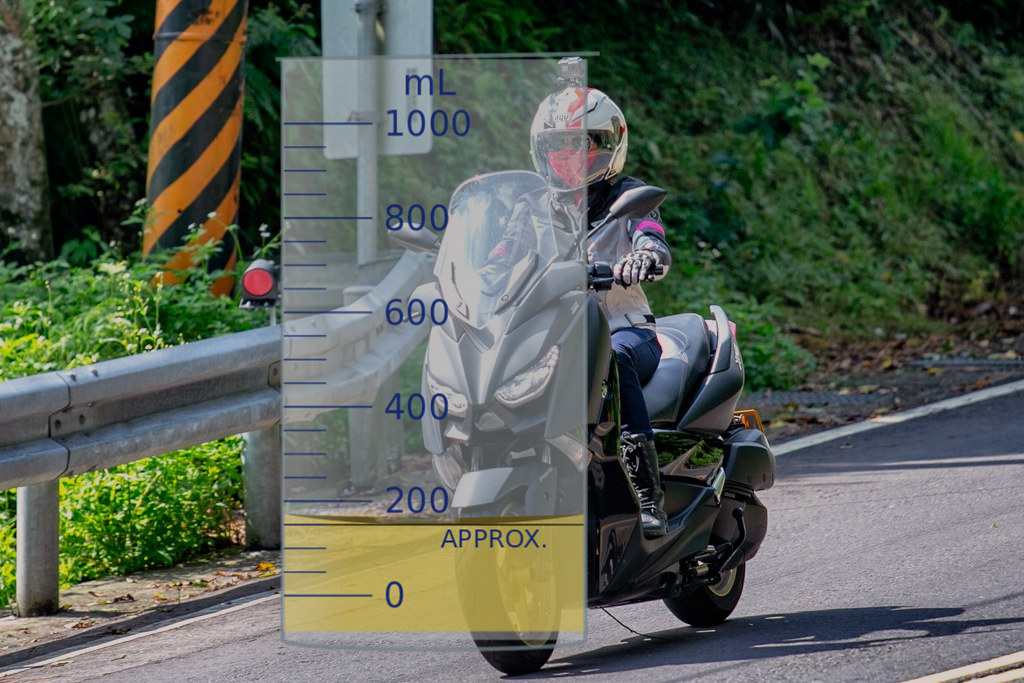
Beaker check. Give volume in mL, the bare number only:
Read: 150
